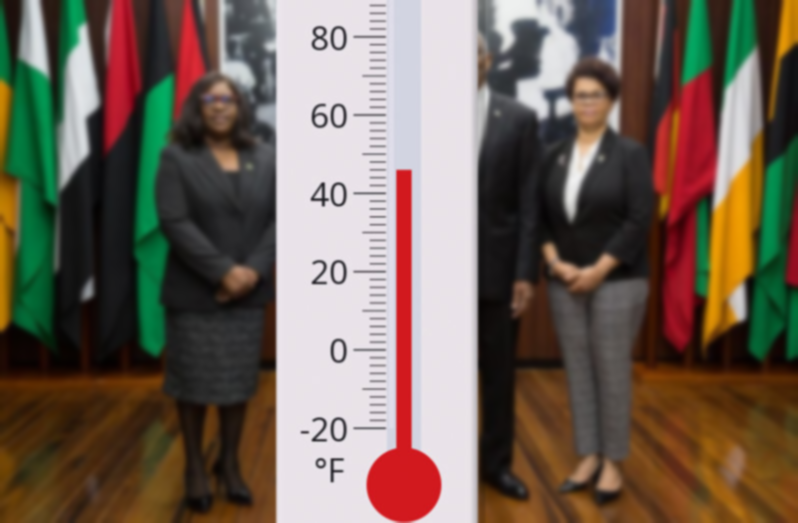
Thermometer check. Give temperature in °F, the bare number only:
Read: 46
